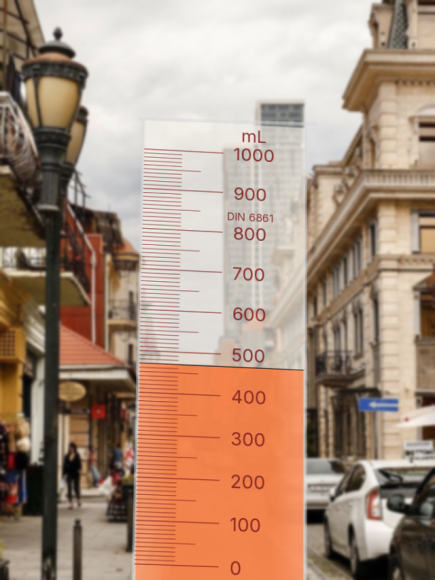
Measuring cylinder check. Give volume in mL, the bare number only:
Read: 470
